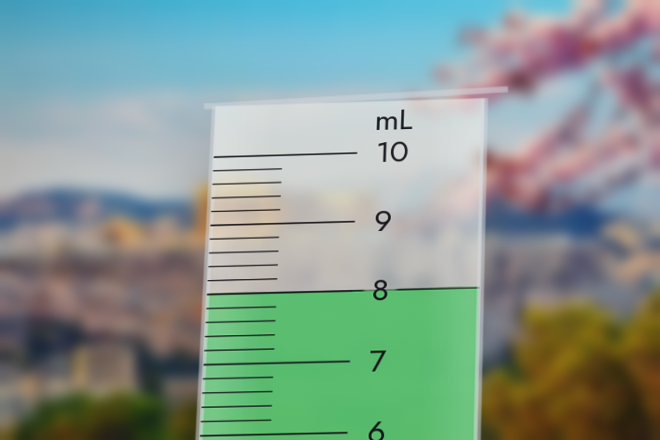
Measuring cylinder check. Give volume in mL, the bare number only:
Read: 8
